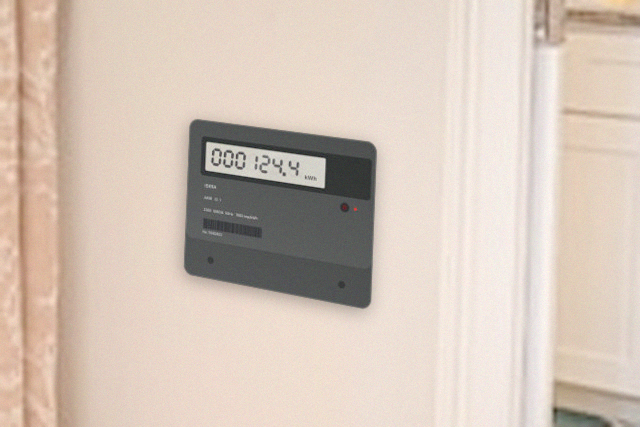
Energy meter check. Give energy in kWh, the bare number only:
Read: 124.4
